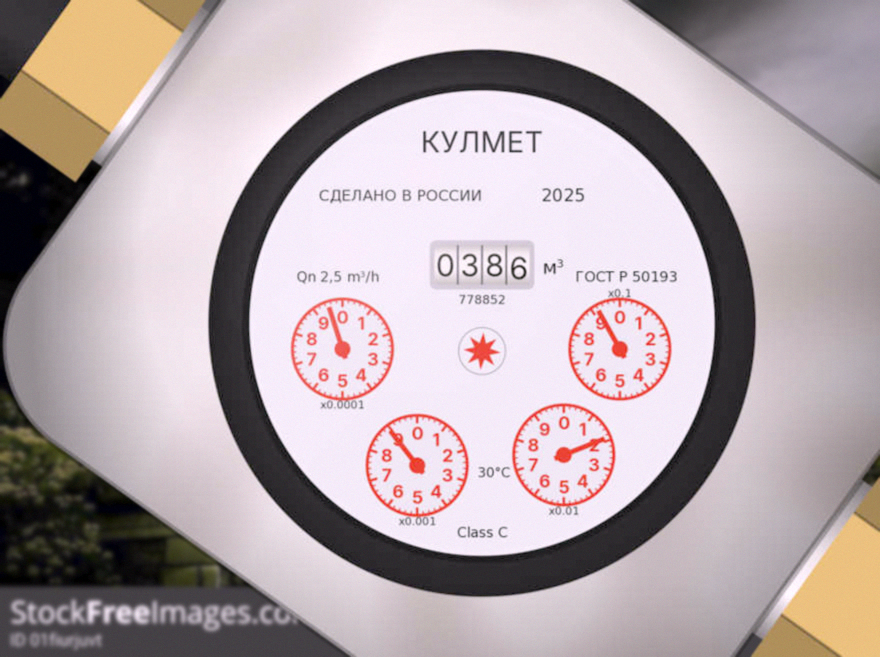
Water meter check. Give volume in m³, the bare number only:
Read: 385.9189
